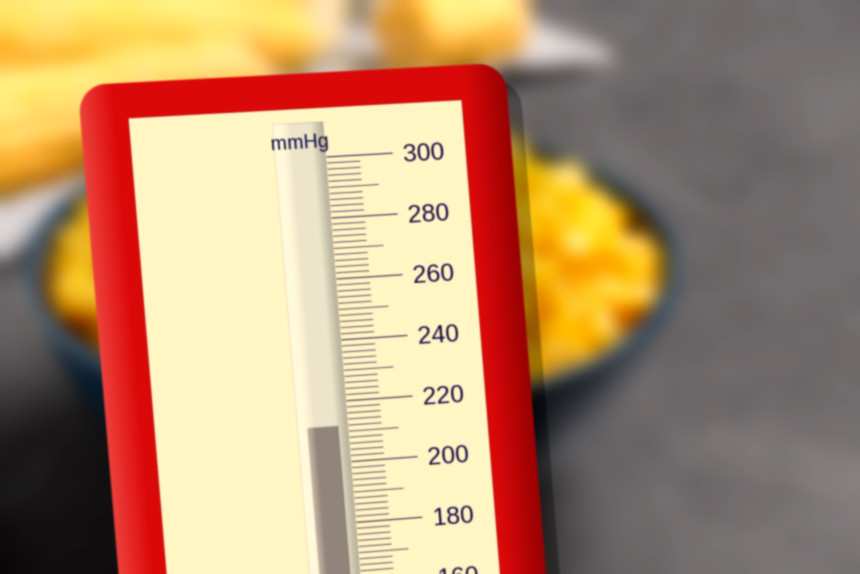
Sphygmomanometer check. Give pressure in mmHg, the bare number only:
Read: 212
